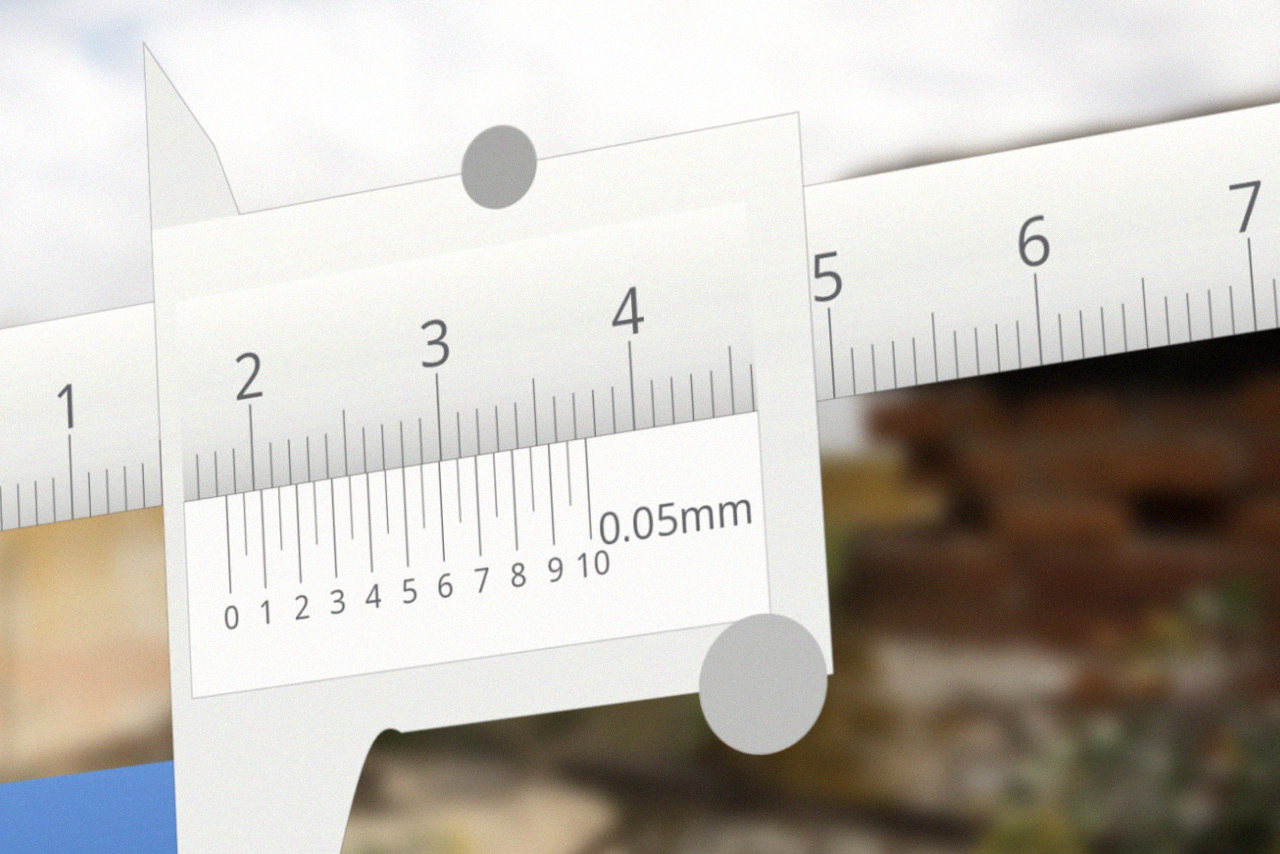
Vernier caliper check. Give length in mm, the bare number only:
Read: 18.5
